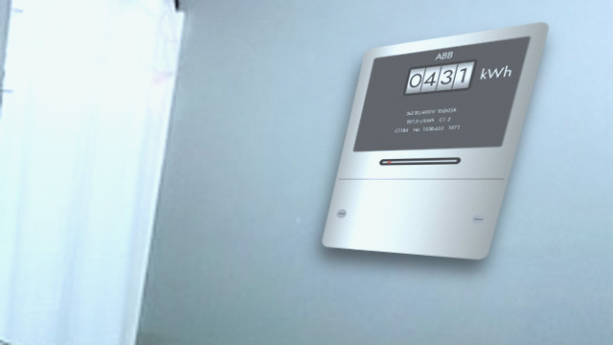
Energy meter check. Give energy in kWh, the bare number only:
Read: 431
